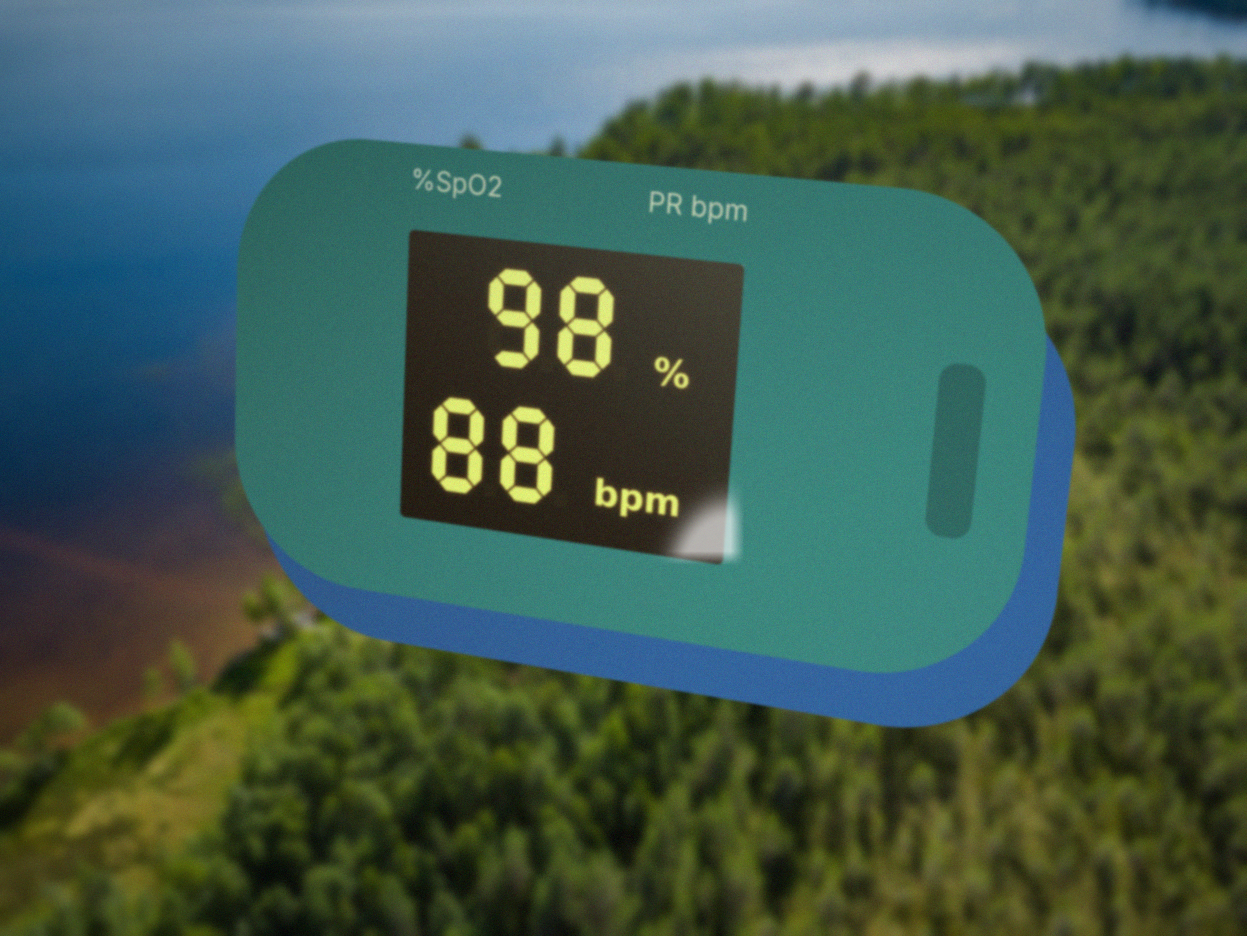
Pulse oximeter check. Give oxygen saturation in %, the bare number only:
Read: 98
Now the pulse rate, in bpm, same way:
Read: 88
